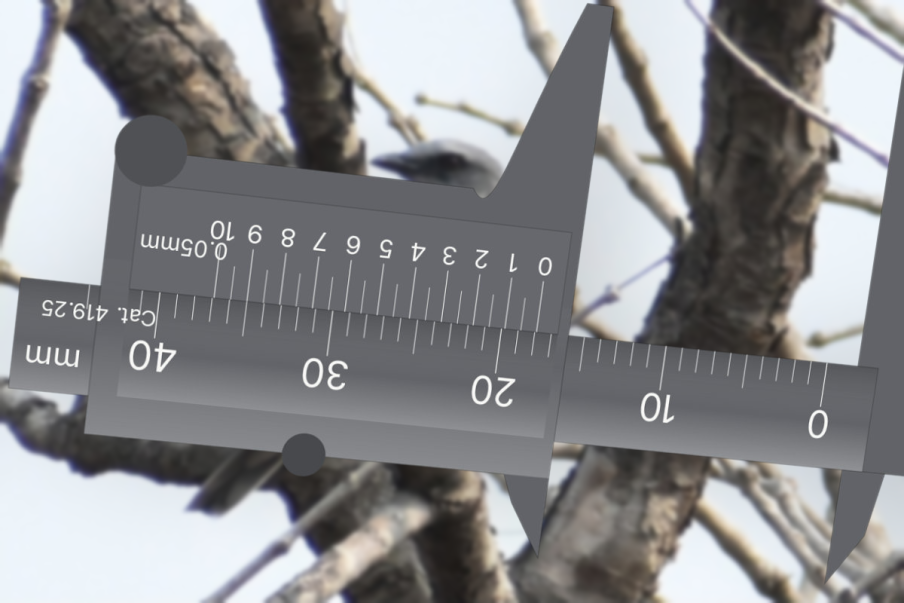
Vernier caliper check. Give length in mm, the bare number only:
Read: 17.9
